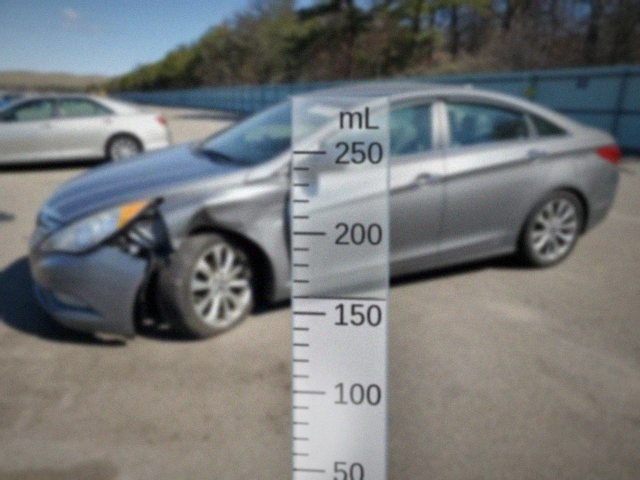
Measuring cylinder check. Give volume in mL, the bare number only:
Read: 160
